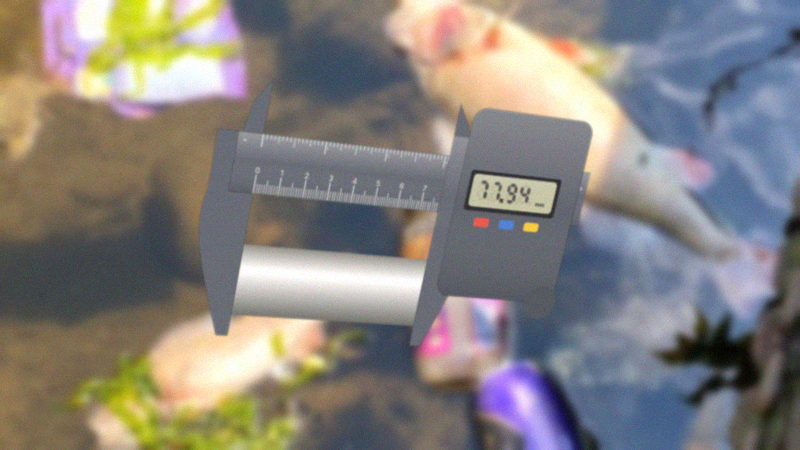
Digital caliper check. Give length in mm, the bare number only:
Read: 77.94
